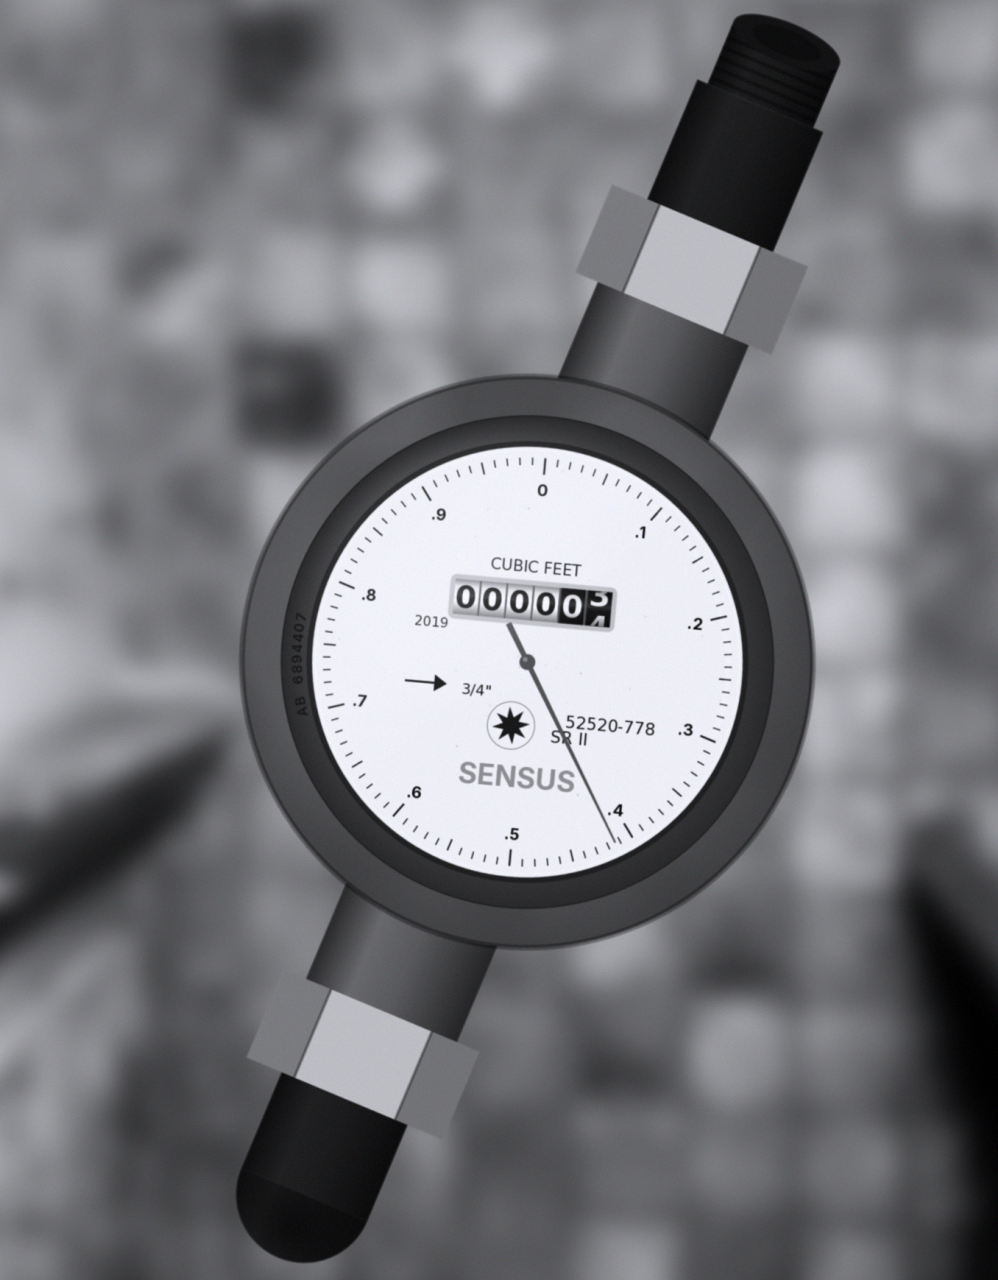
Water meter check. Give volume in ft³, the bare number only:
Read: 3.41
